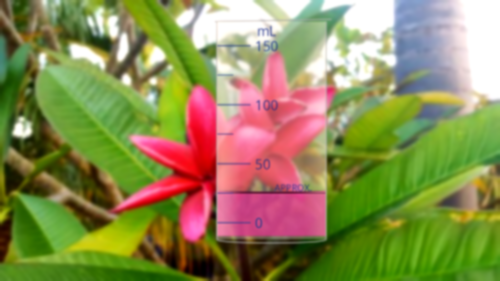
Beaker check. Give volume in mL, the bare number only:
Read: 25
